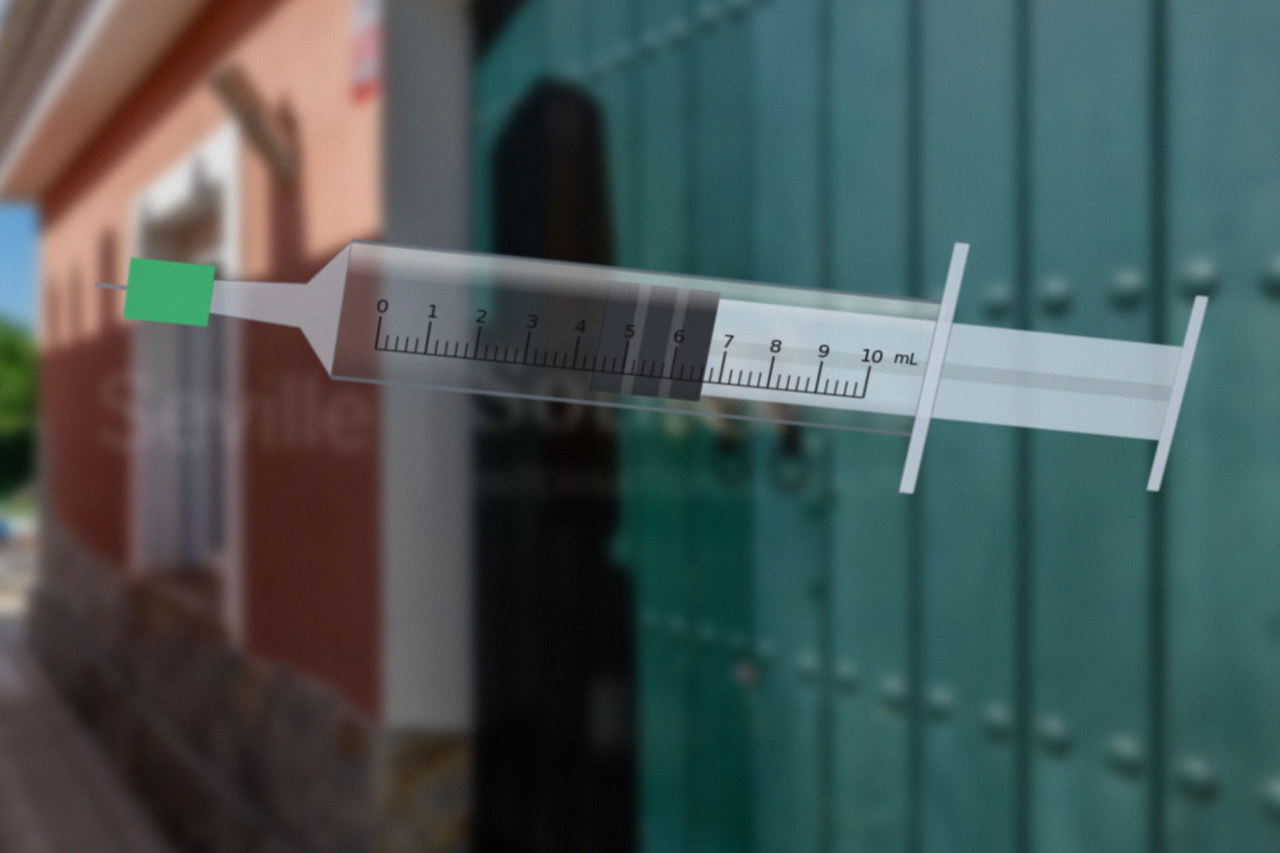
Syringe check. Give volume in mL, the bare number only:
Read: 4.4
